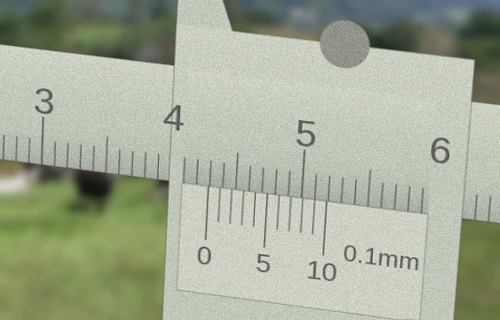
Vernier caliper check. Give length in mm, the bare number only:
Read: 42.9
